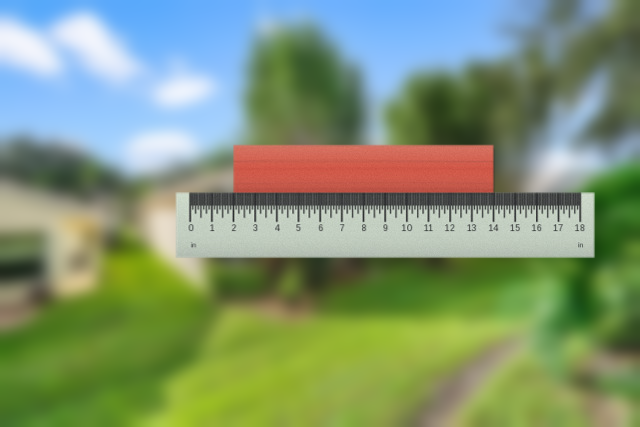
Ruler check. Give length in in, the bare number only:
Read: 12
